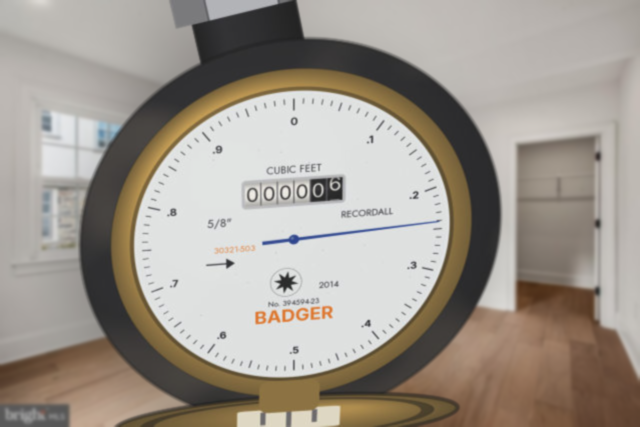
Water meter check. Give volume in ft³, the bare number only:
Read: 6.24
